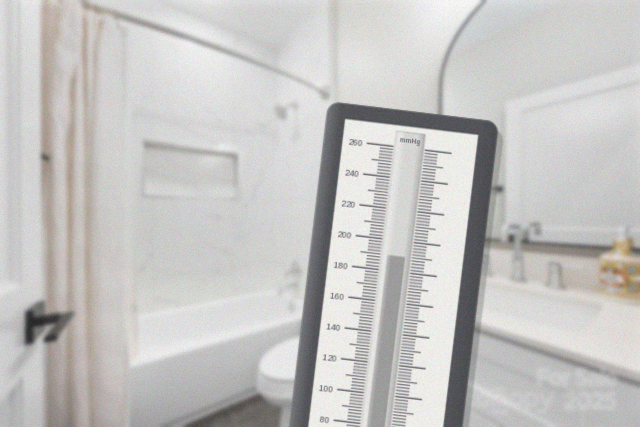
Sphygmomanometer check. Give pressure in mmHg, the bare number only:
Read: 190
